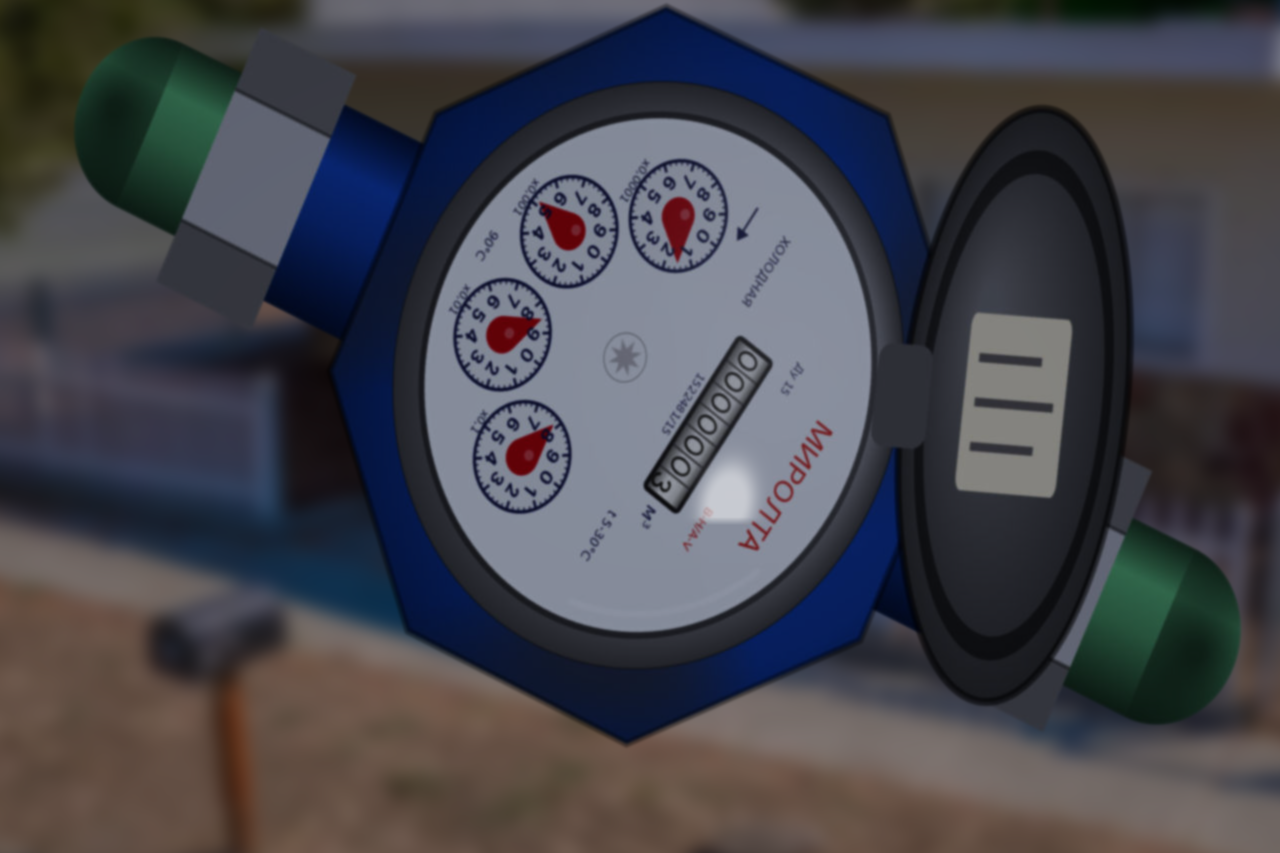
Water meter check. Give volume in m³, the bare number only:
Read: 2.7851
